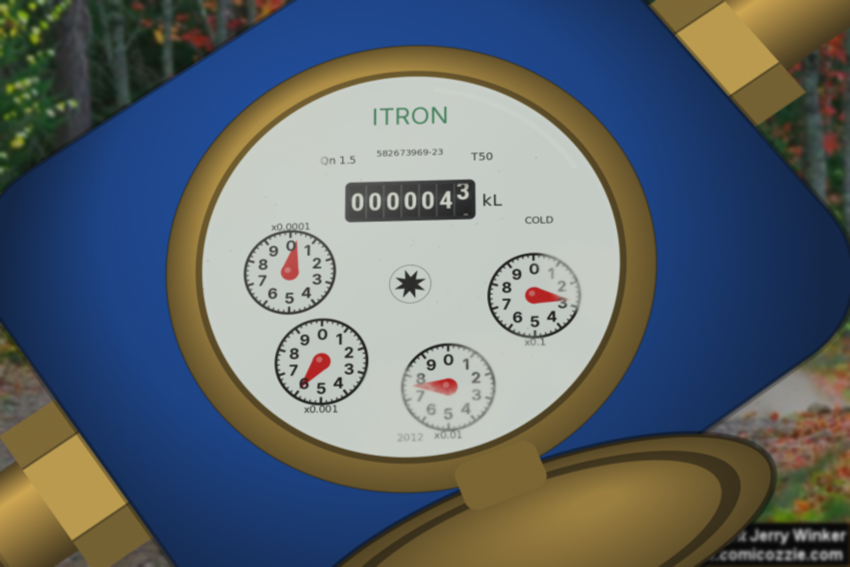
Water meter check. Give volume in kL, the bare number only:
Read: 43.2760
